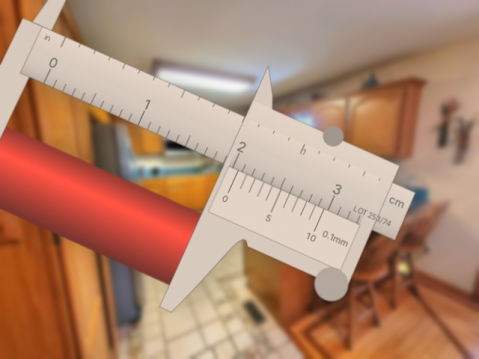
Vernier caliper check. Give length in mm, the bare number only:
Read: 20.6
